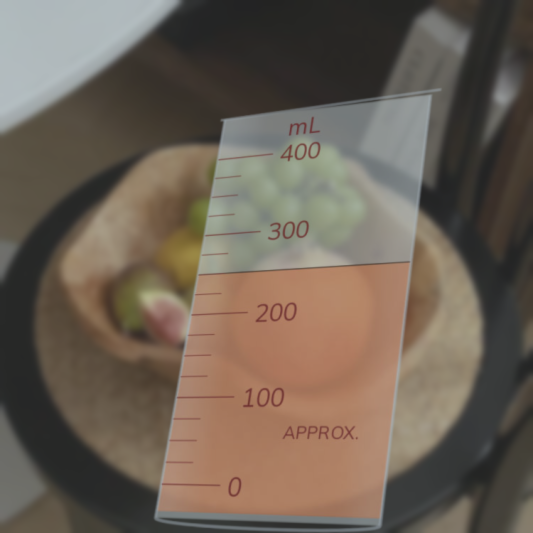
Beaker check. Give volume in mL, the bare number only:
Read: 250
